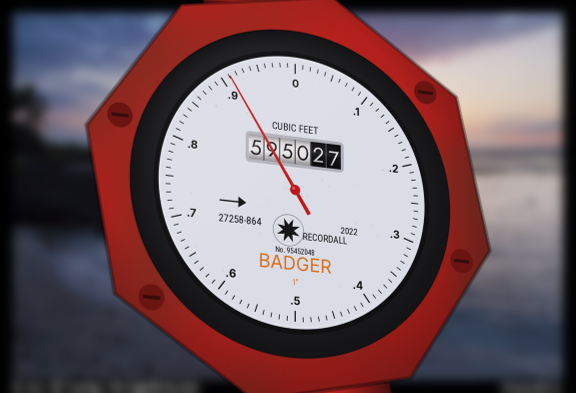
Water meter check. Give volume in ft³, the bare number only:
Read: 595026.91
